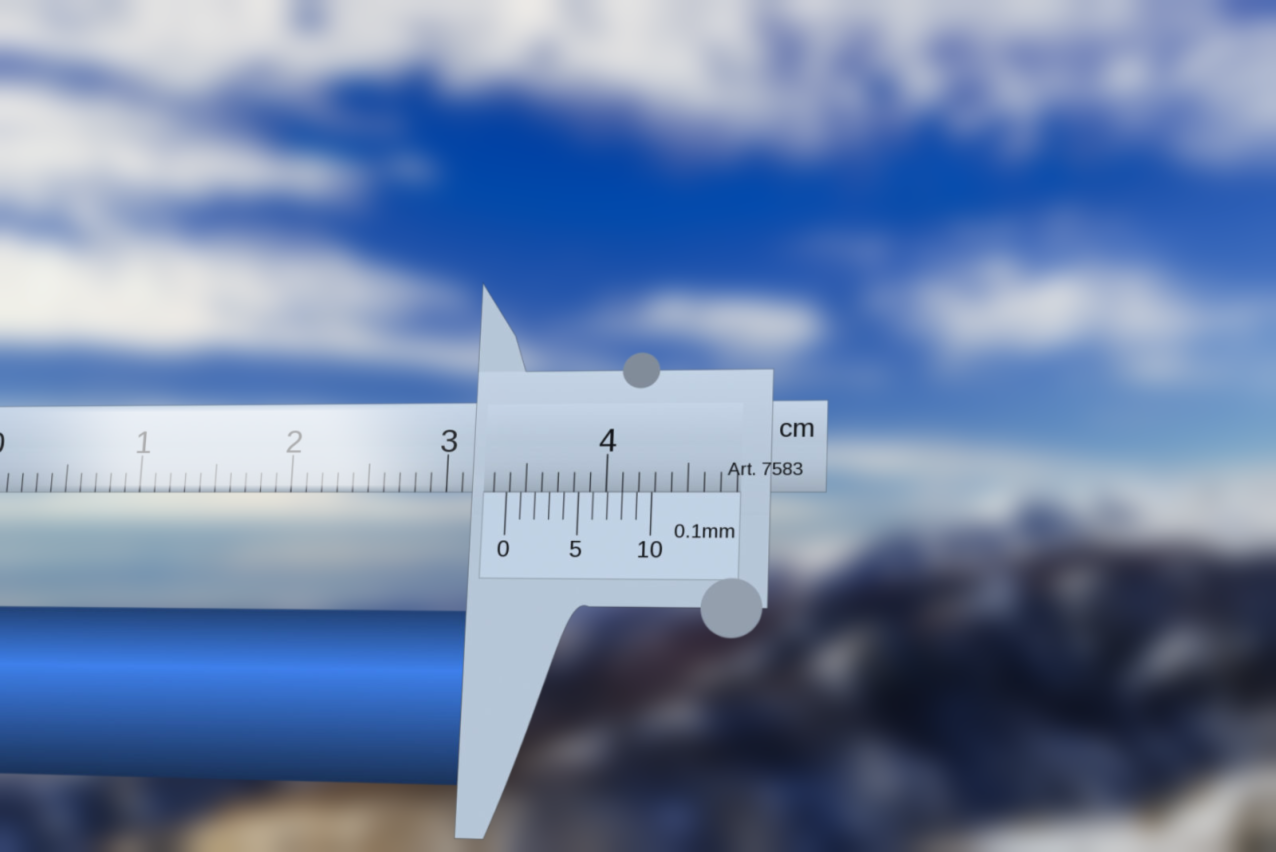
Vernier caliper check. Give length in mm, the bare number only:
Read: 33.8
